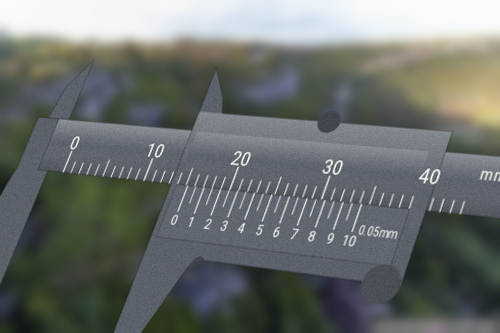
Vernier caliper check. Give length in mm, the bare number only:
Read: 15.2
